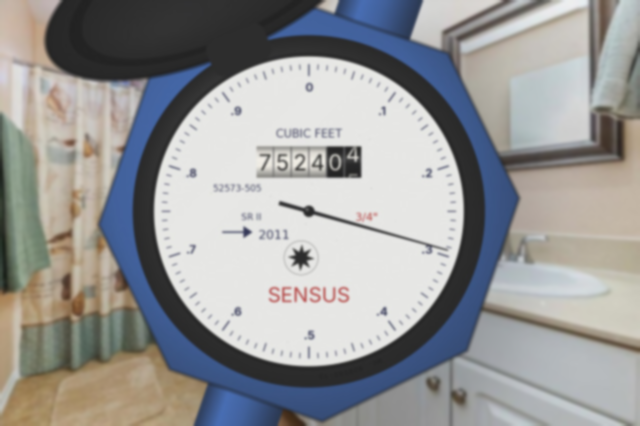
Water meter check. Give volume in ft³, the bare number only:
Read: 752404.29
